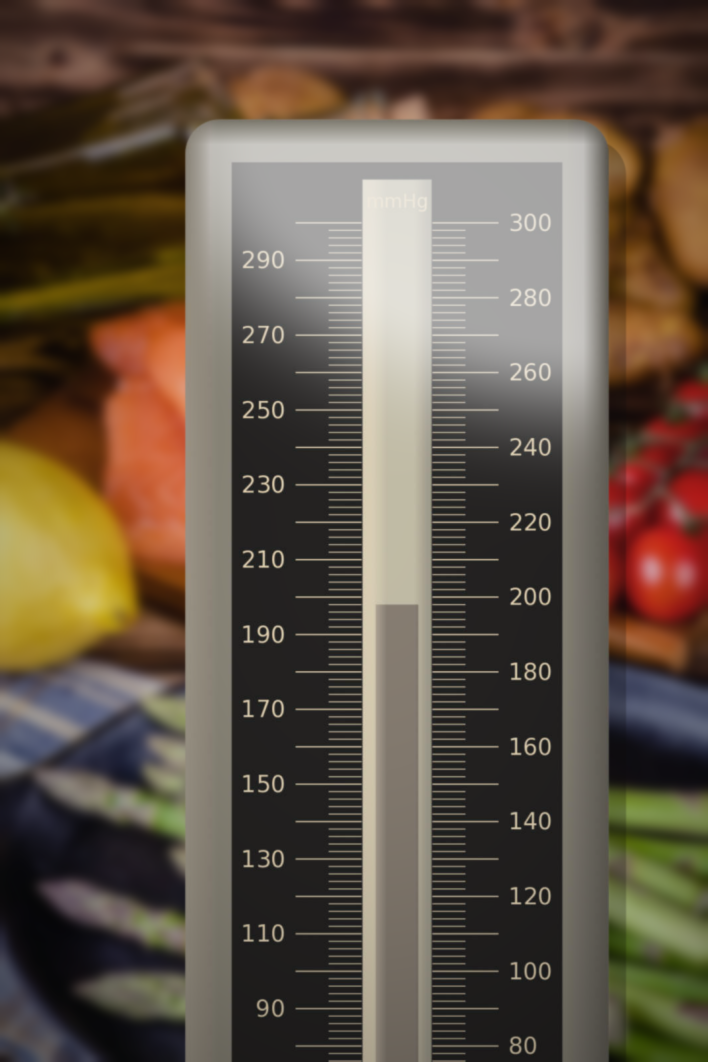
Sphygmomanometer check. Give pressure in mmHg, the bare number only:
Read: 198
